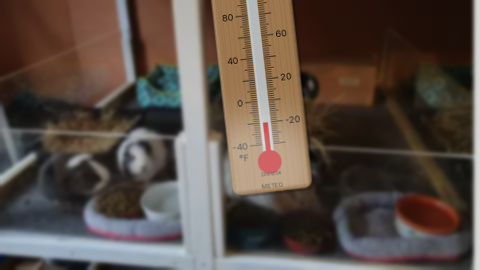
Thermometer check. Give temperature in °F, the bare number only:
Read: -20
